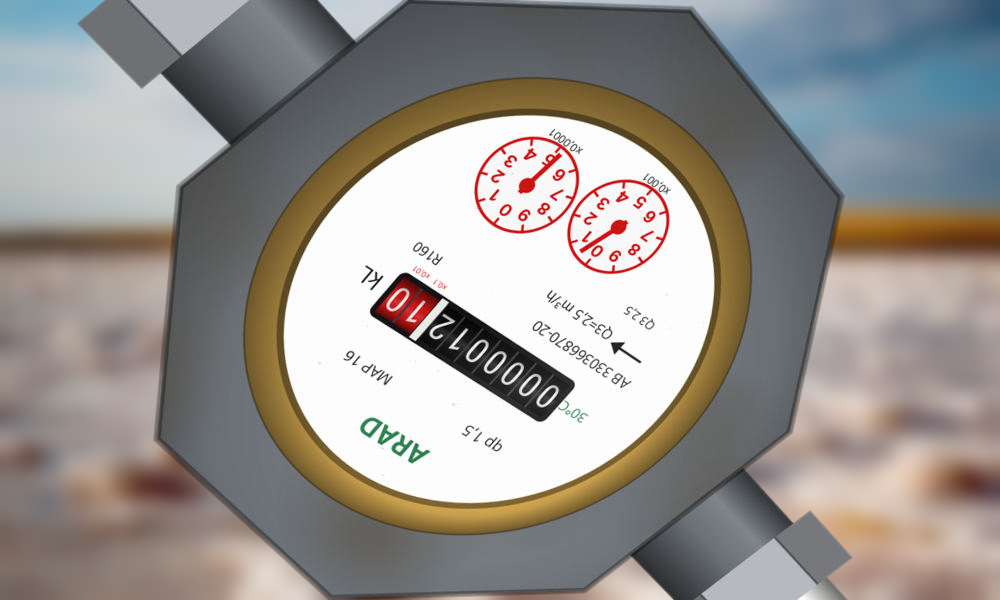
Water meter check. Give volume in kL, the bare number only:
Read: 12.1005
